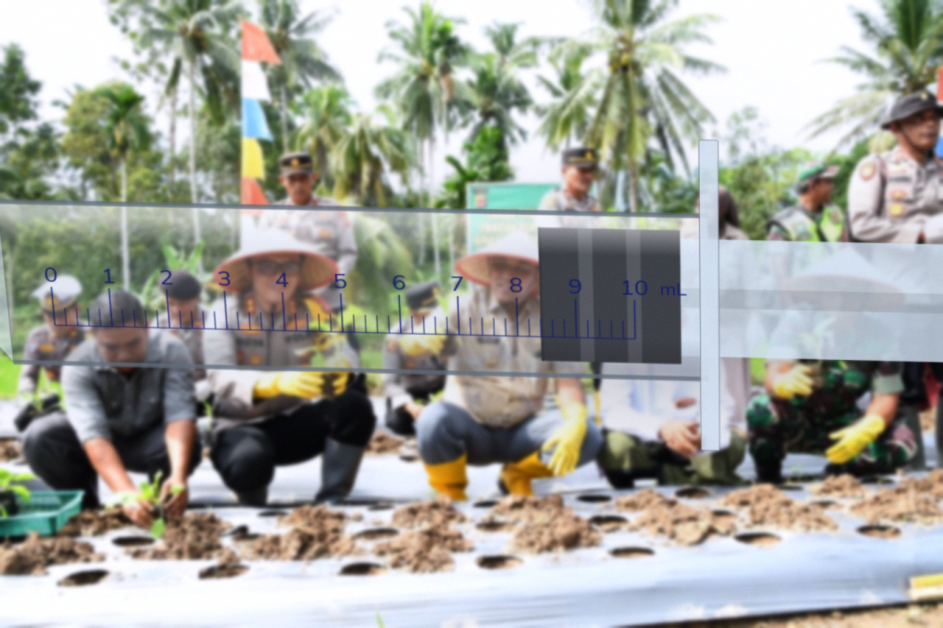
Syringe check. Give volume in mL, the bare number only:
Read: 8.4
